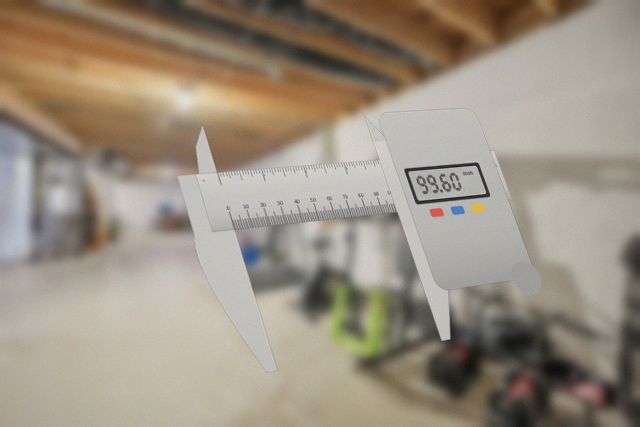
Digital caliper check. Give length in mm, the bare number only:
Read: 99.60
